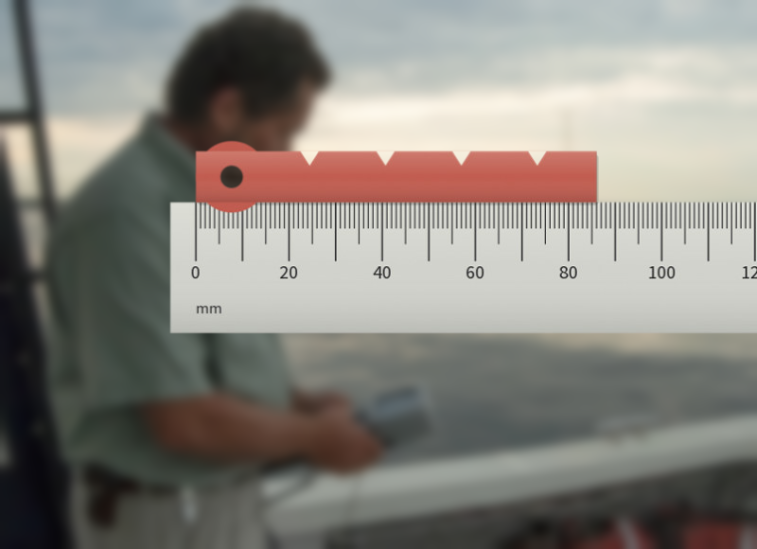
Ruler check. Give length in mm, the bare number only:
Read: 86
